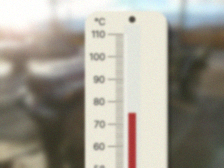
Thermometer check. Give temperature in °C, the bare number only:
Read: 75
